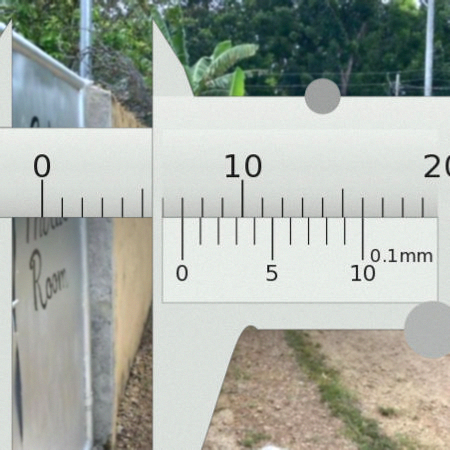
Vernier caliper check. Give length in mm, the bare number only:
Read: 7.0
